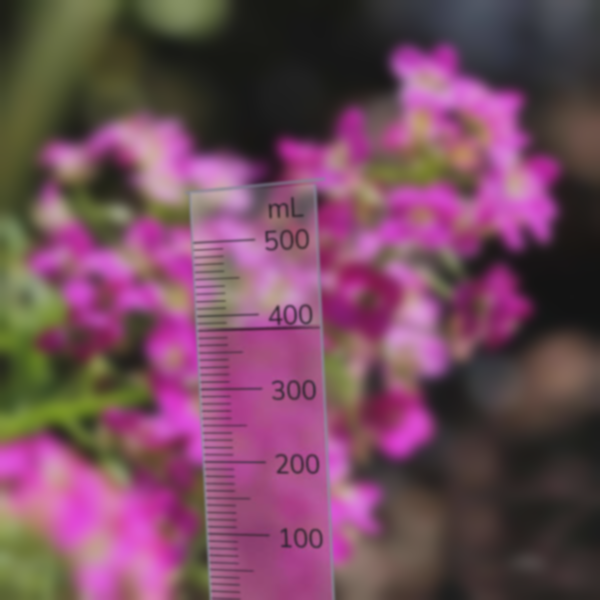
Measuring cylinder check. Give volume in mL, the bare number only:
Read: 380
